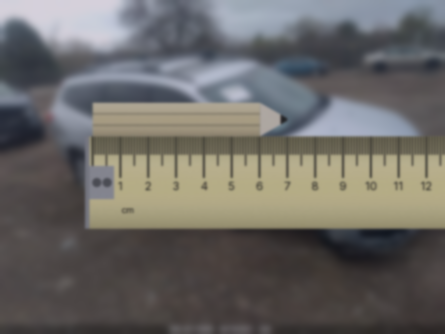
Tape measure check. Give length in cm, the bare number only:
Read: 7
